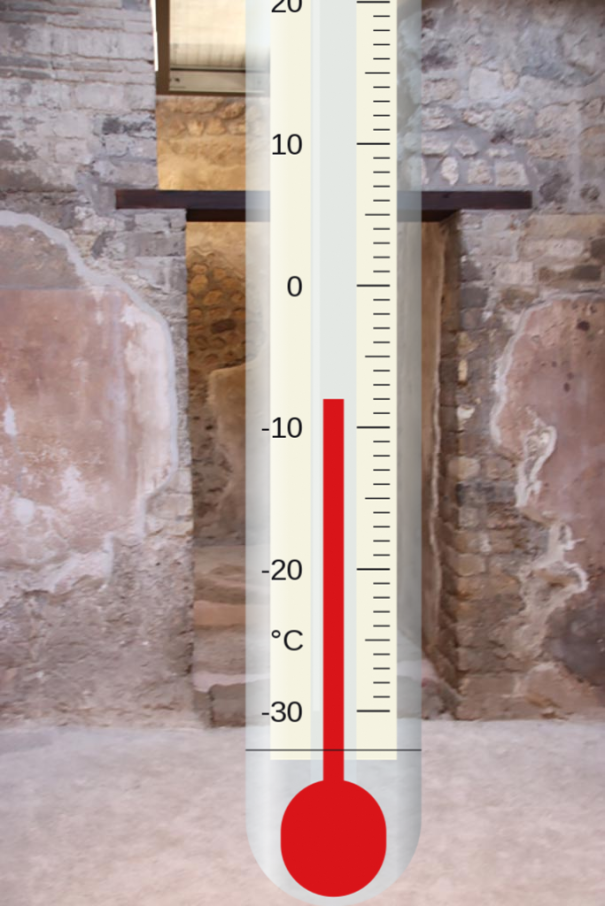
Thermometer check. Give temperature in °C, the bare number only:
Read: -8
